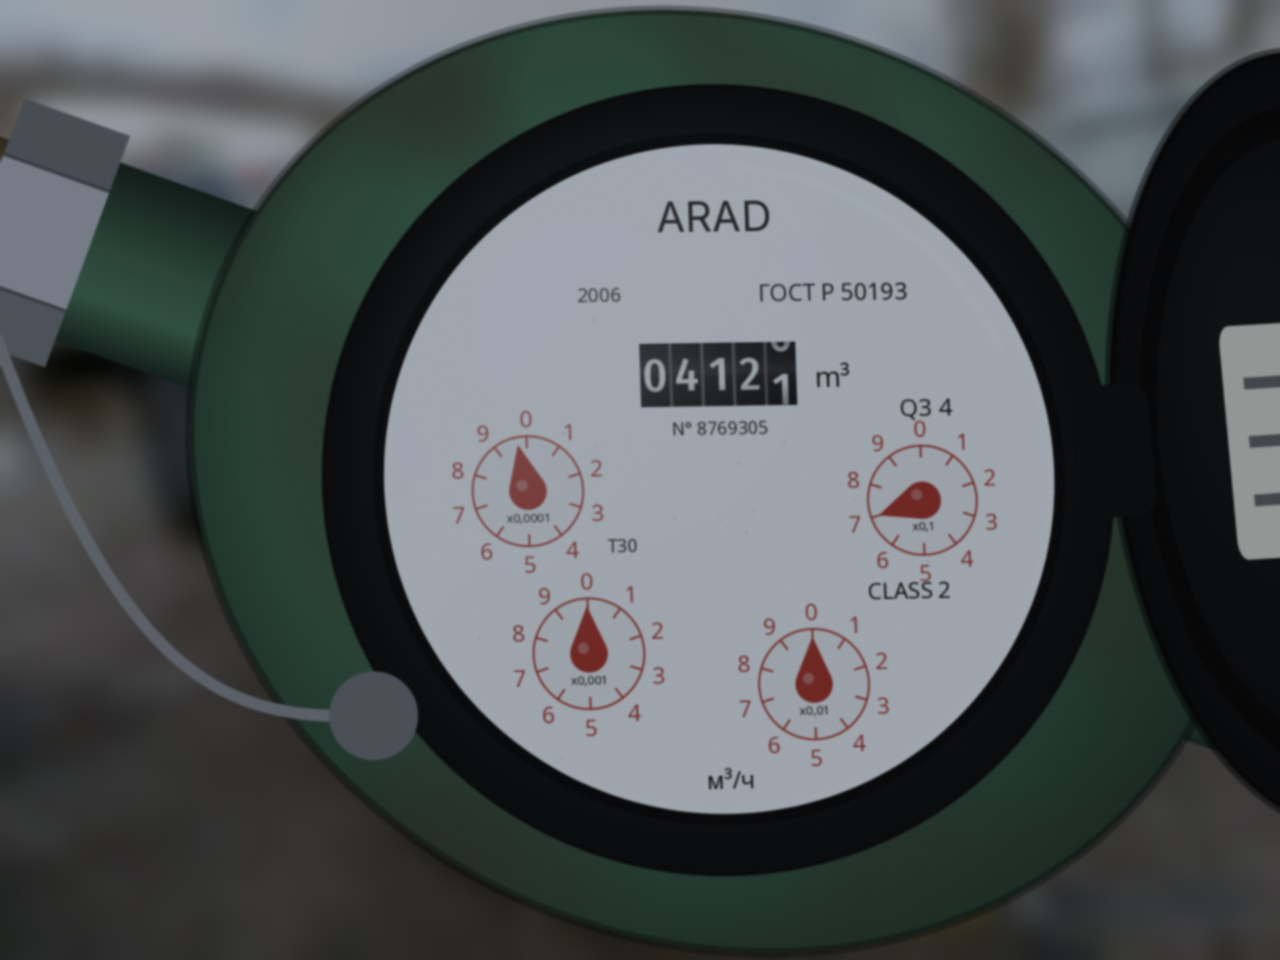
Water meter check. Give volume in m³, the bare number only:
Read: 4120.6999
